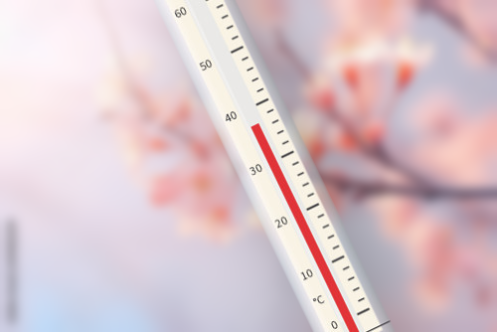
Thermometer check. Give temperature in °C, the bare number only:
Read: 37
